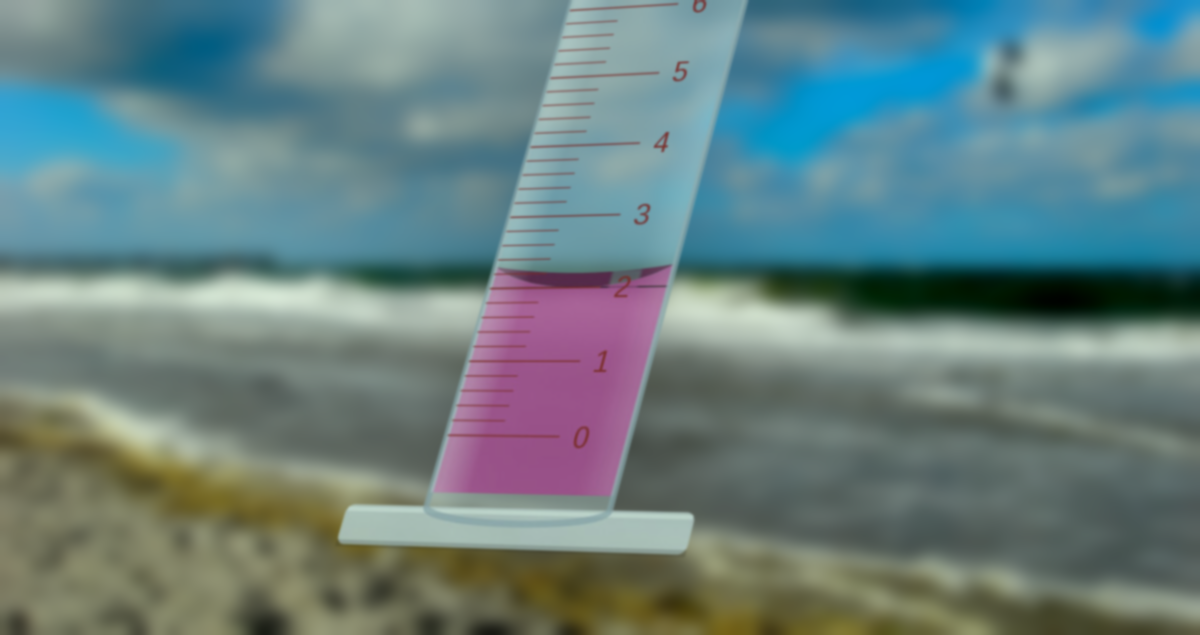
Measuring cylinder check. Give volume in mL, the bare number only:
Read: 2
